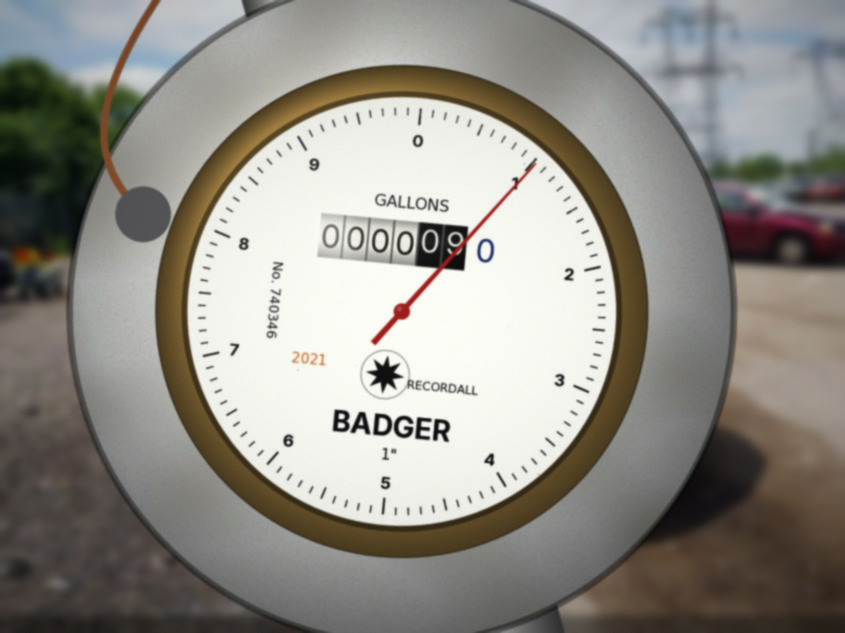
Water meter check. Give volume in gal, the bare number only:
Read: 91.0
